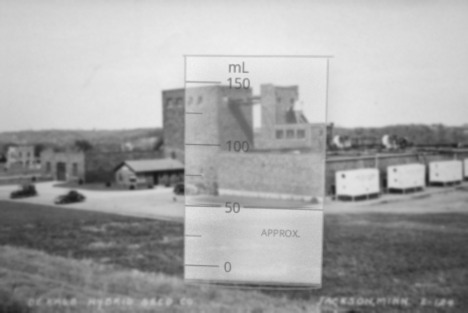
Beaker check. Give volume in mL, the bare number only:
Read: 50
